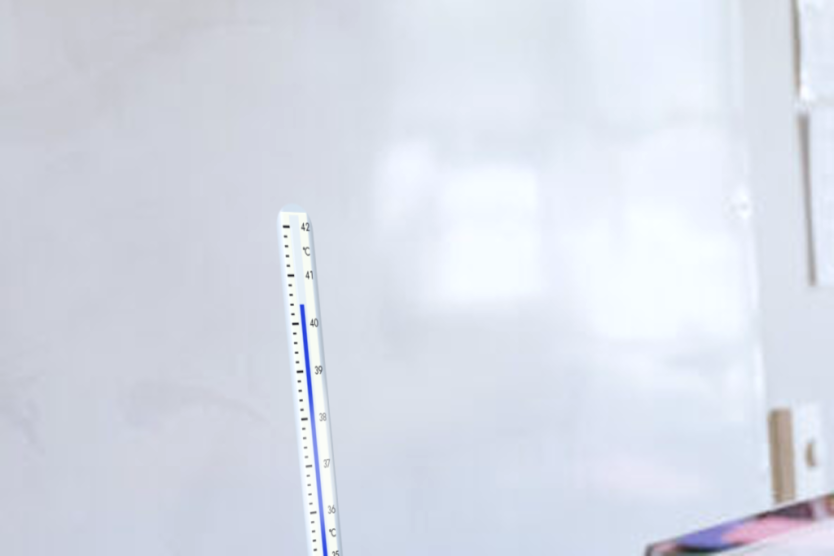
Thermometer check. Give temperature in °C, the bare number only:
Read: 40.4
